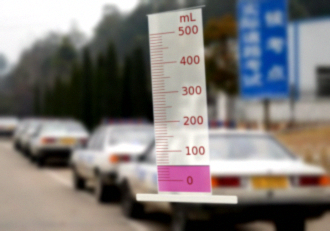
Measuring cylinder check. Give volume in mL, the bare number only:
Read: 50
